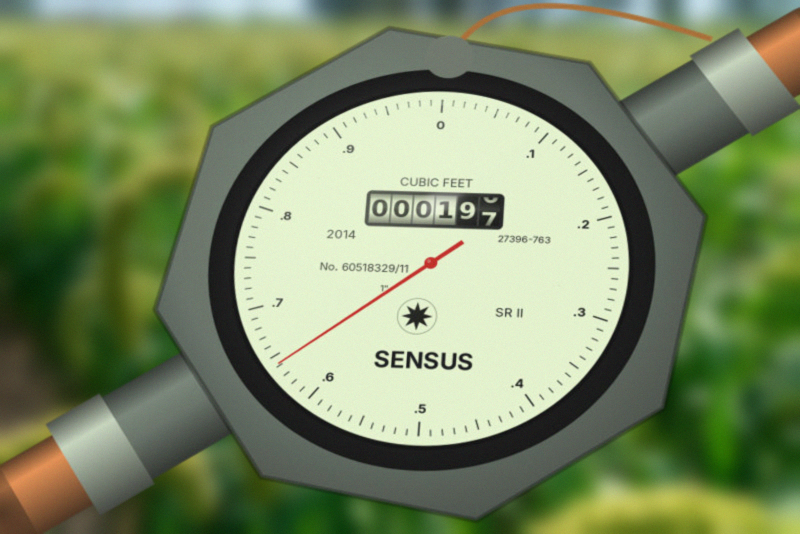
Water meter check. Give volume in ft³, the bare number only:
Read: 196.64
